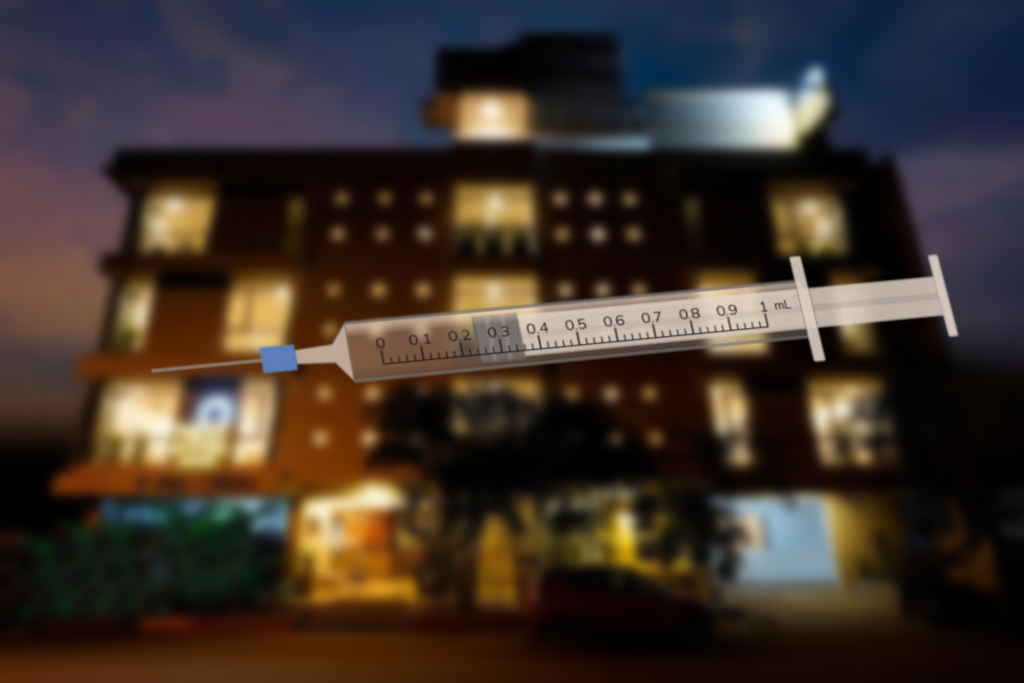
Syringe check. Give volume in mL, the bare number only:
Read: 0.24
